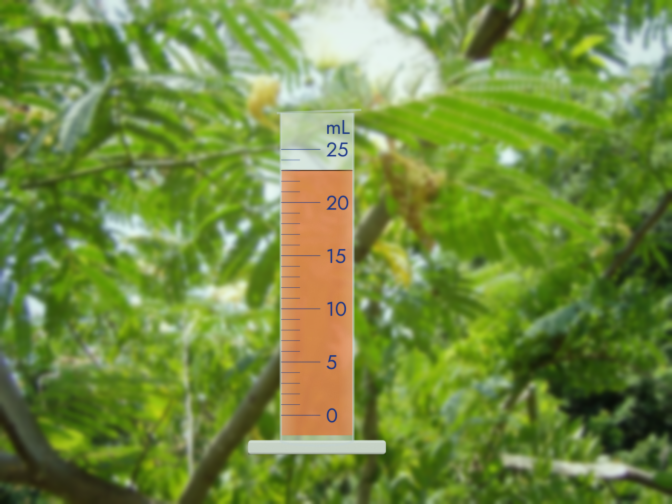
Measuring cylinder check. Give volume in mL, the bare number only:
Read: 23
